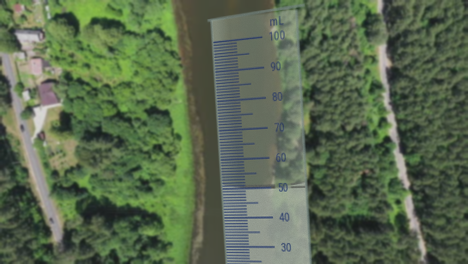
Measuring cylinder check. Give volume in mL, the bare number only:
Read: 50
